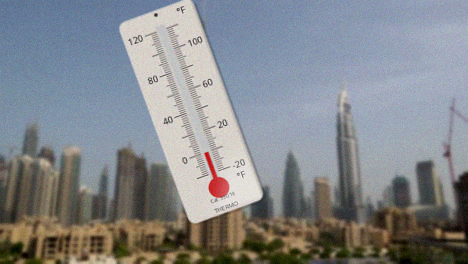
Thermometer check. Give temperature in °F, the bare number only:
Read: 0
